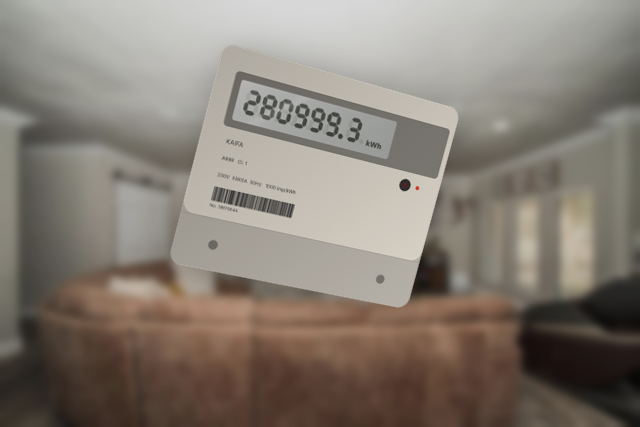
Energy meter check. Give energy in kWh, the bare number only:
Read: 280999.3
